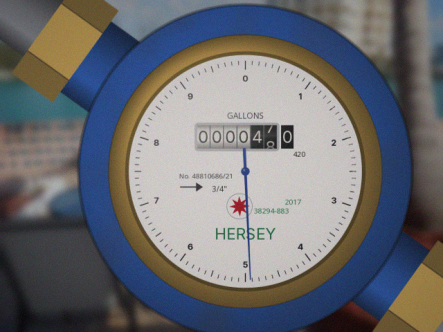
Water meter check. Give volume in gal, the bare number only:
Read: 474.9
